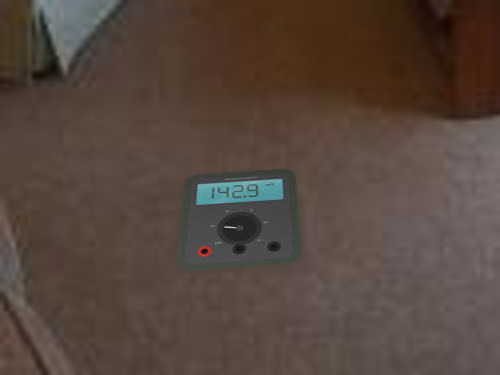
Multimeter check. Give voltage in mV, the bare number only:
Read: 142.9
